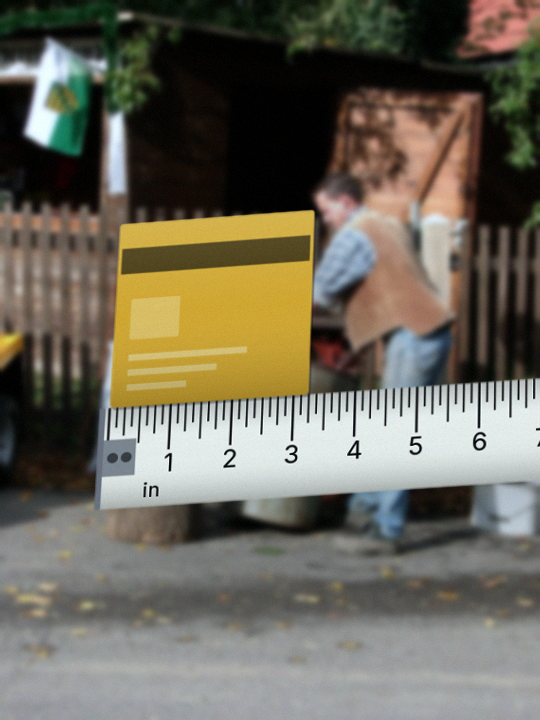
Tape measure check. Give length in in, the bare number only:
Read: 3.25
